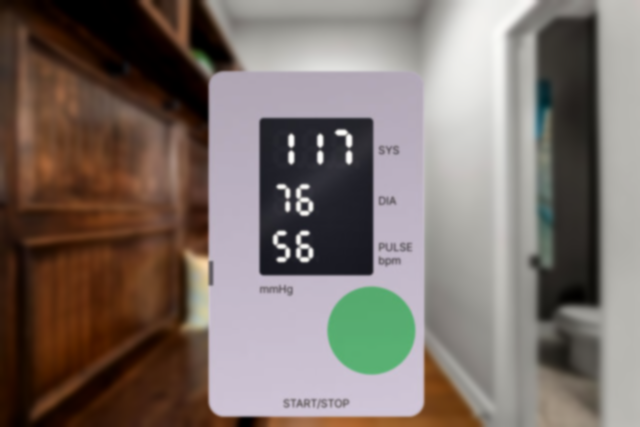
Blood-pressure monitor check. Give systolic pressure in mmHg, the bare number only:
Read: 117
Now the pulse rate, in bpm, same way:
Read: 56
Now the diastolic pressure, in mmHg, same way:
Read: 76
